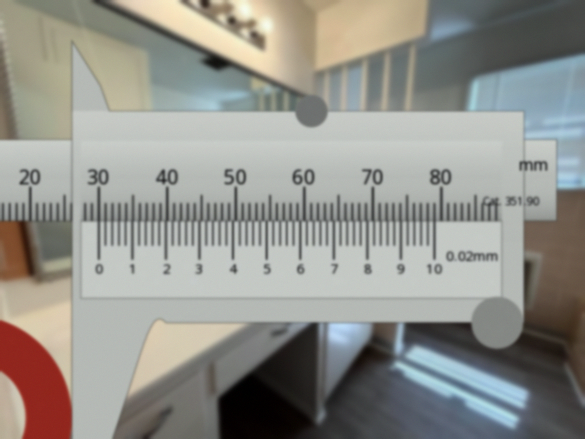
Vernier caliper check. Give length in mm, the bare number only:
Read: 30.0
